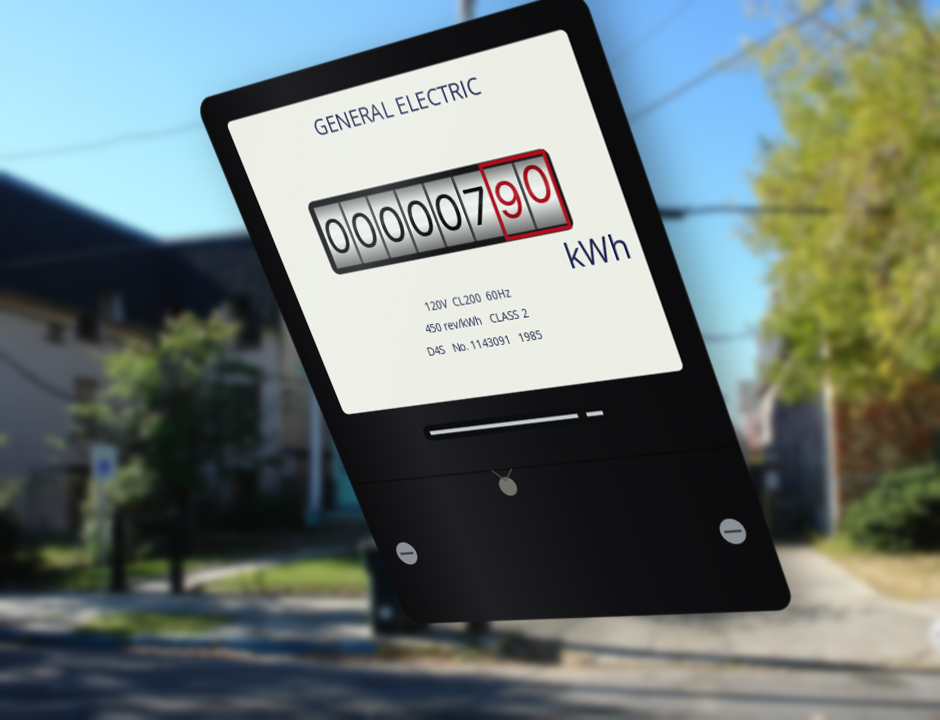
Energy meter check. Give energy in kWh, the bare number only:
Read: 7.90
